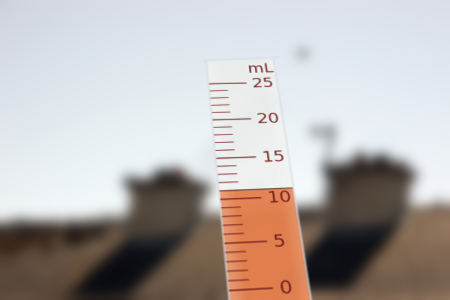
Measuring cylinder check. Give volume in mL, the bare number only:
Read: 11
